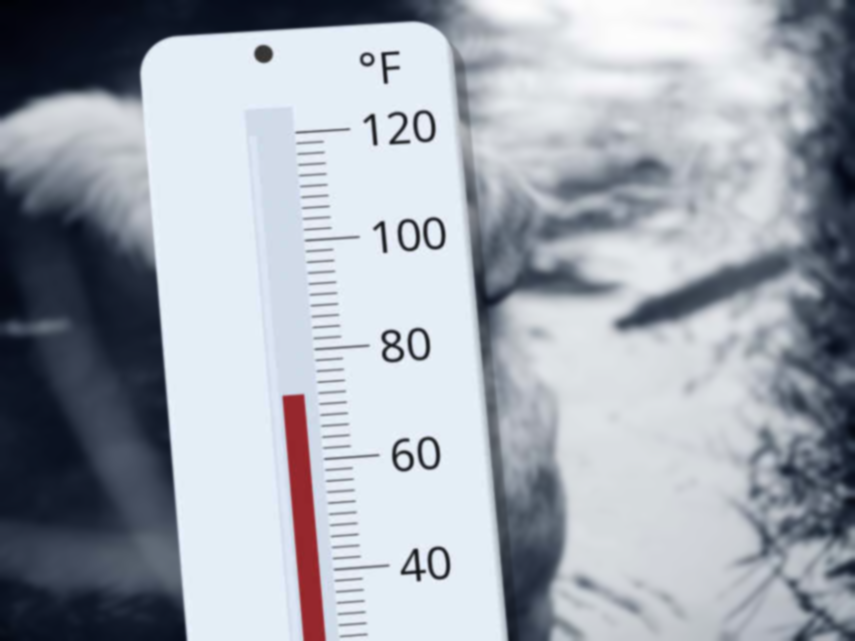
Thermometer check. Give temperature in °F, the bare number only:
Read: 72
